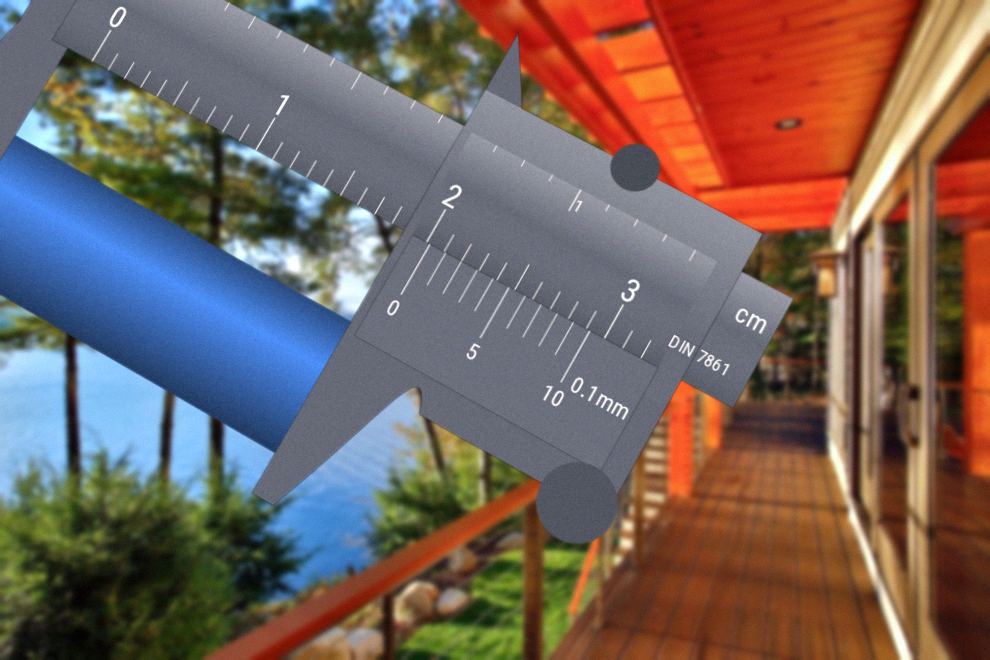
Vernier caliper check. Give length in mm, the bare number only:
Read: 20.2
